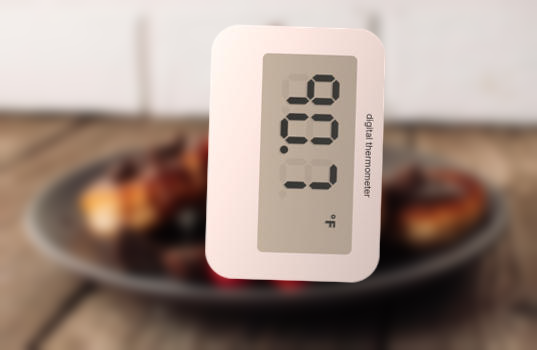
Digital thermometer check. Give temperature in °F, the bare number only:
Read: 90.7
